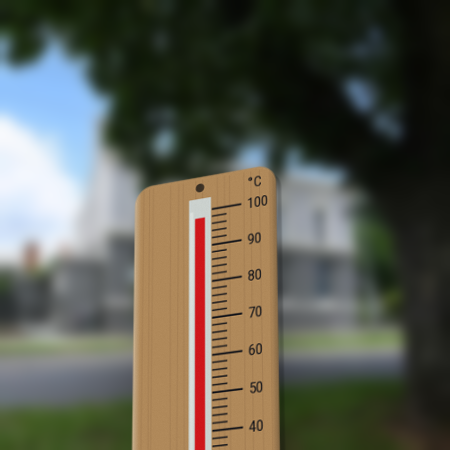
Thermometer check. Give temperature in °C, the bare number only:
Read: 98
